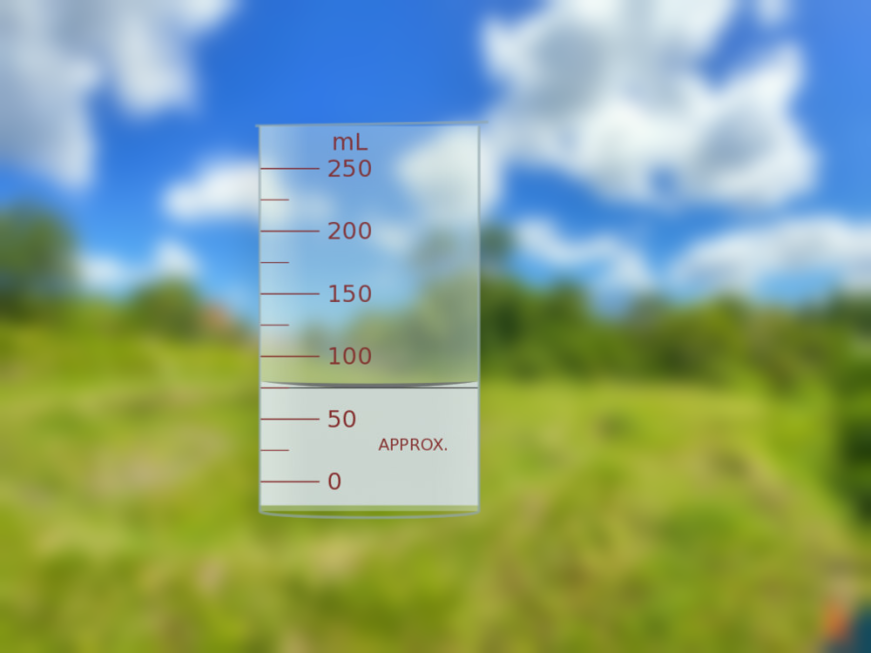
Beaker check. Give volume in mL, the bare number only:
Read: 75
